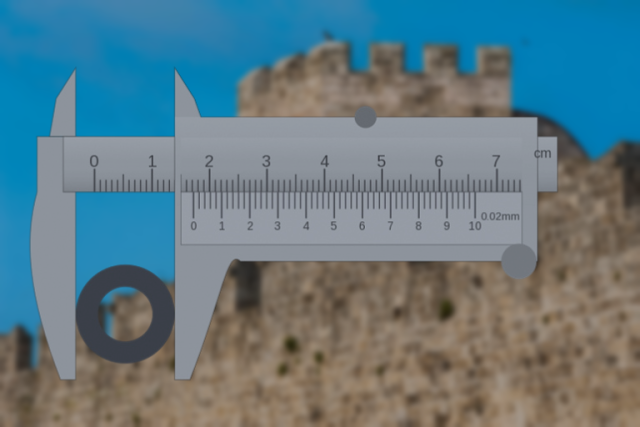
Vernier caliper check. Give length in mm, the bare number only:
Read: 17.2
